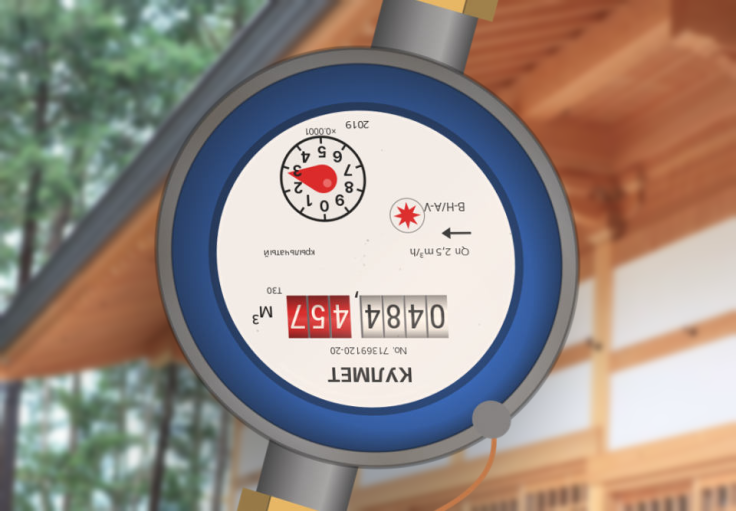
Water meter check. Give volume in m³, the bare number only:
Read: 484.4572
